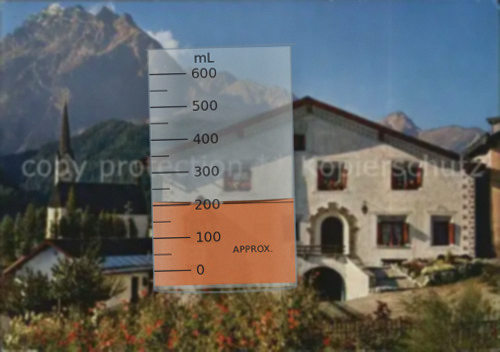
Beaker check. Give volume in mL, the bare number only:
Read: 200
